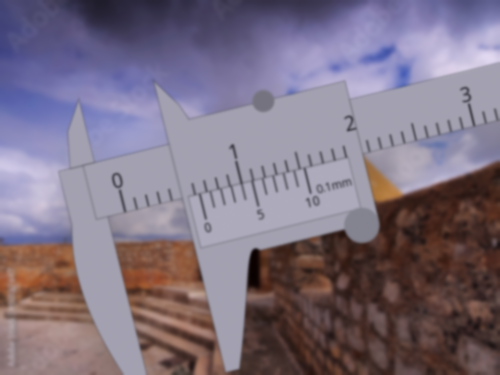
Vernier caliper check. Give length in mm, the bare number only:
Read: 6.4
